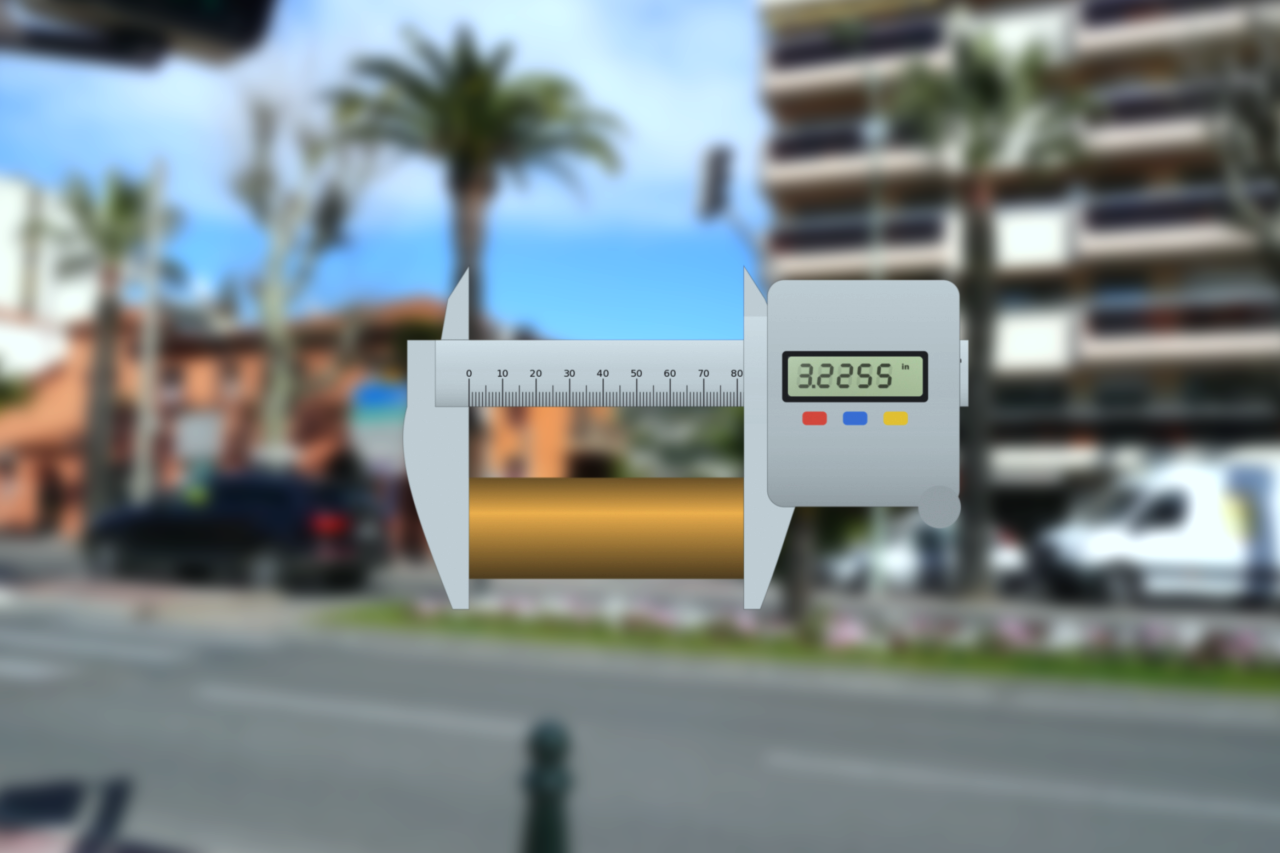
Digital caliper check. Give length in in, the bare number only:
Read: 3.2255
